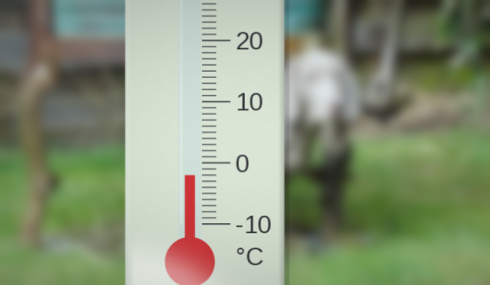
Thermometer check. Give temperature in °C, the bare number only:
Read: -2
